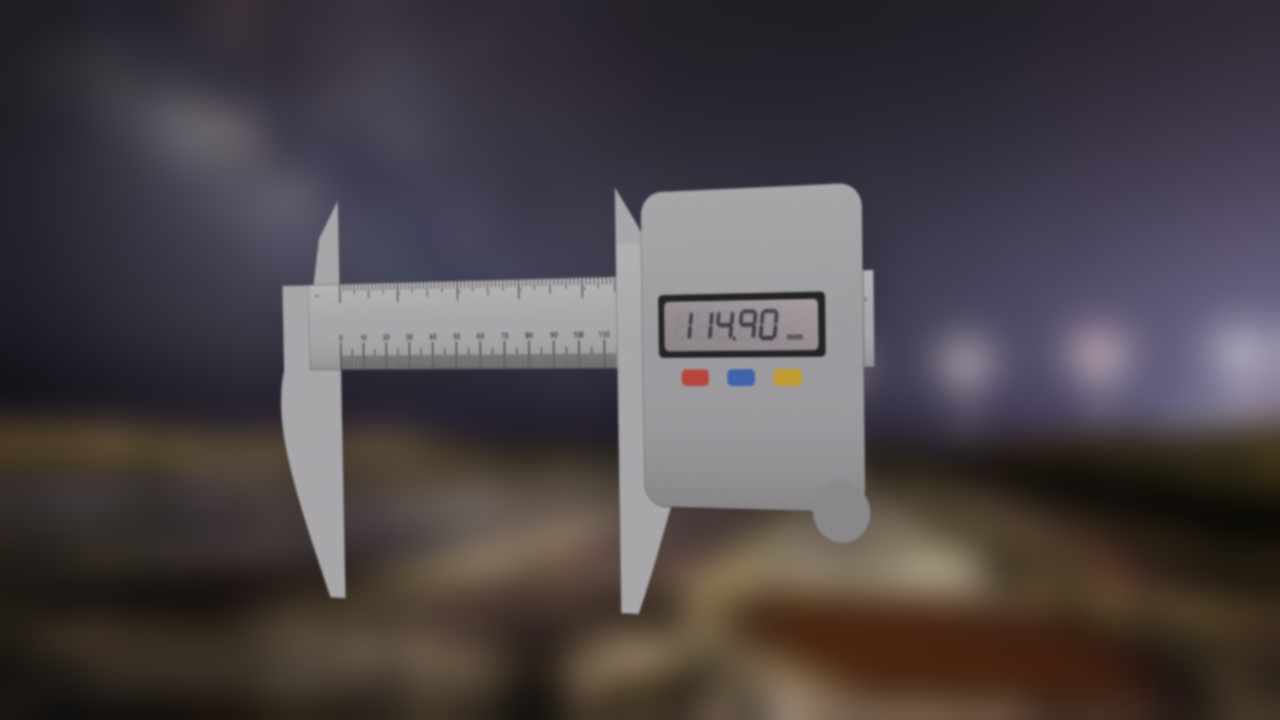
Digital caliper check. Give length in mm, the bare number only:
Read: 114.90
